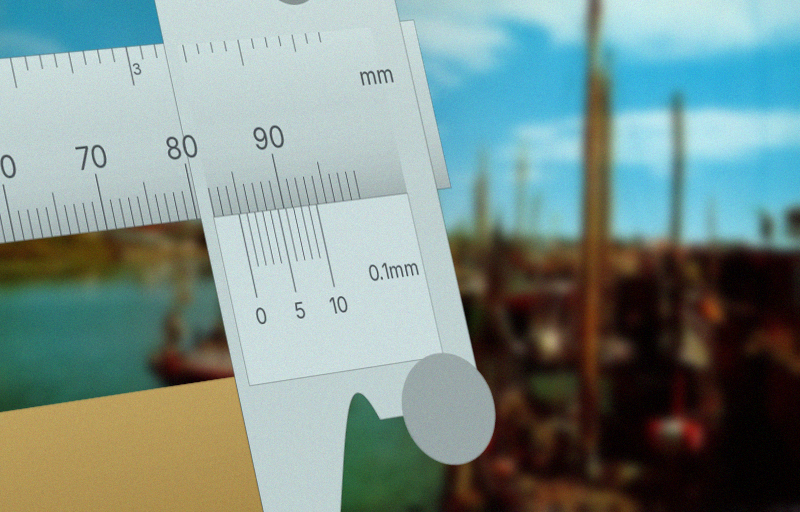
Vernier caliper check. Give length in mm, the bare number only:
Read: 84.8
